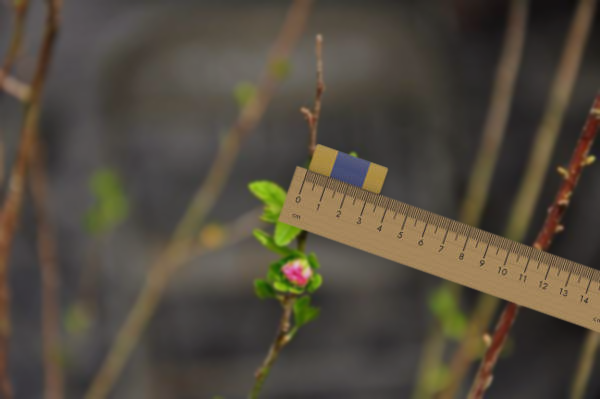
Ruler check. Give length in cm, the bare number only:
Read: 3.5
